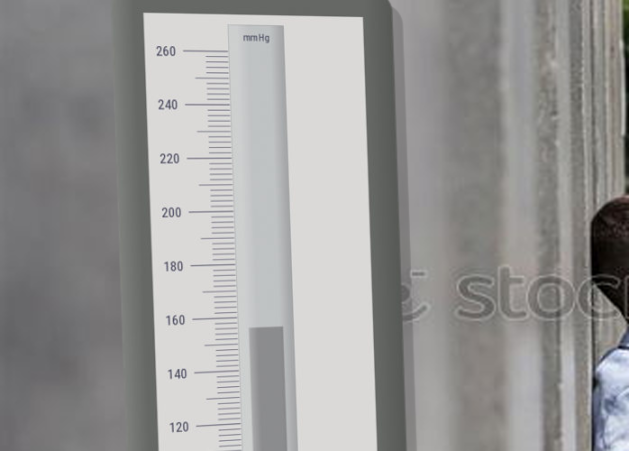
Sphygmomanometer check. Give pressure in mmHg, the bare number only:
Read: 156
